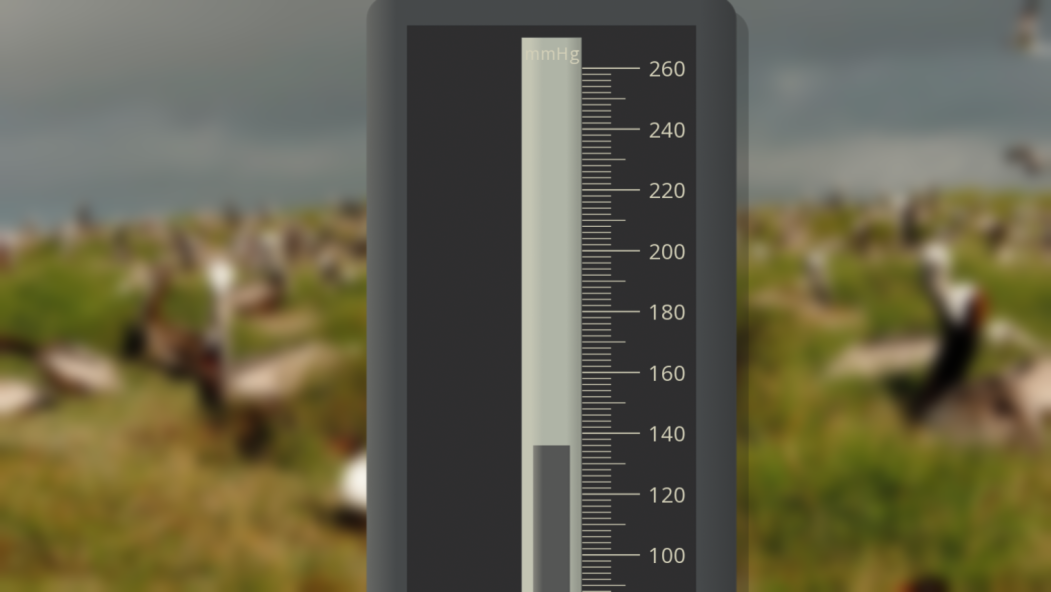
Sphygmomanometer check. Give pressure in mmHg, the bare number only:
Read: 136
